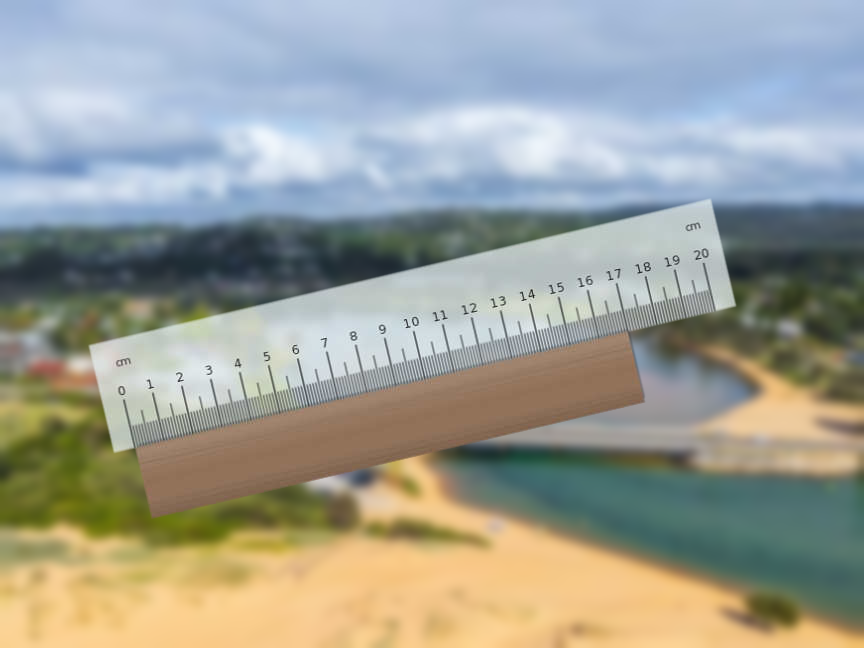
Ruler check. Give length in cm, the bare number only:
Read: 17
